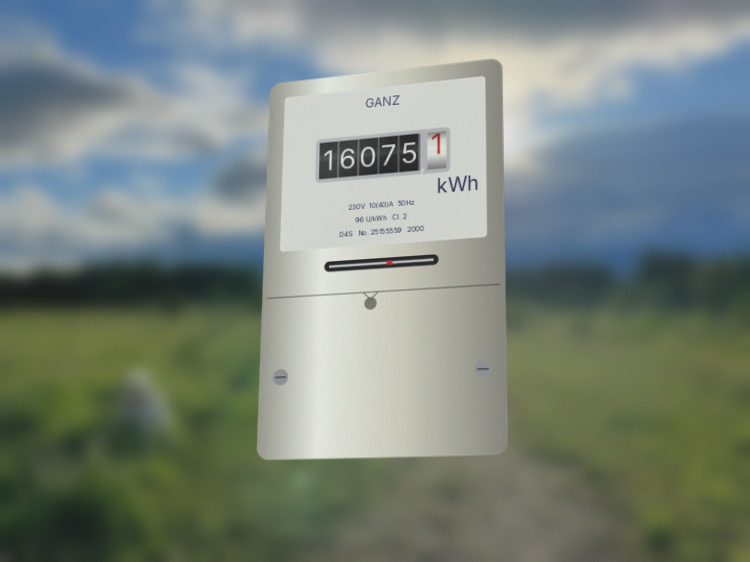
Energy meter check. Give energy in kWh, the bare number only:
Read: 16075.1
